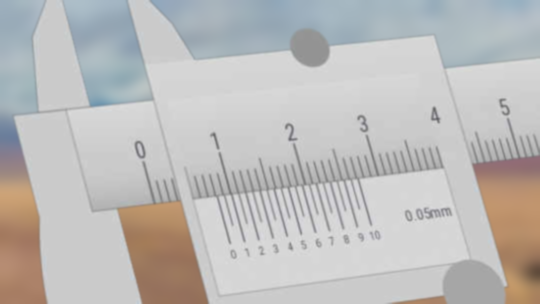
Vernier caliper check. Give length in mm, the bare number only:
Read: 8.2
